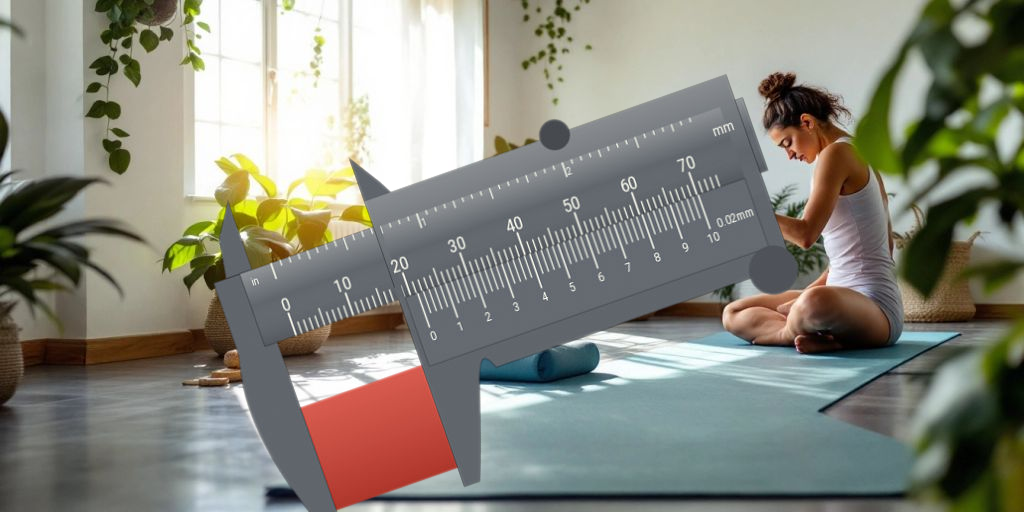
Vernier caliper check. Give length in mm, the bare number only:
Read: 21.2
